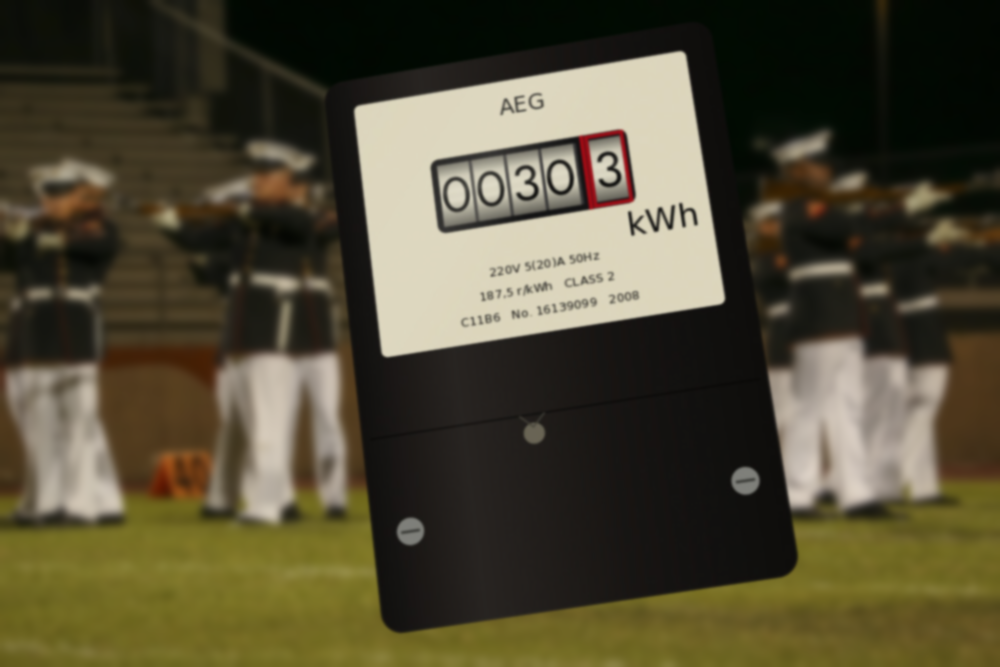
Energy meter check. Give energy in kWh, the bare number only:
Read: 30.3
